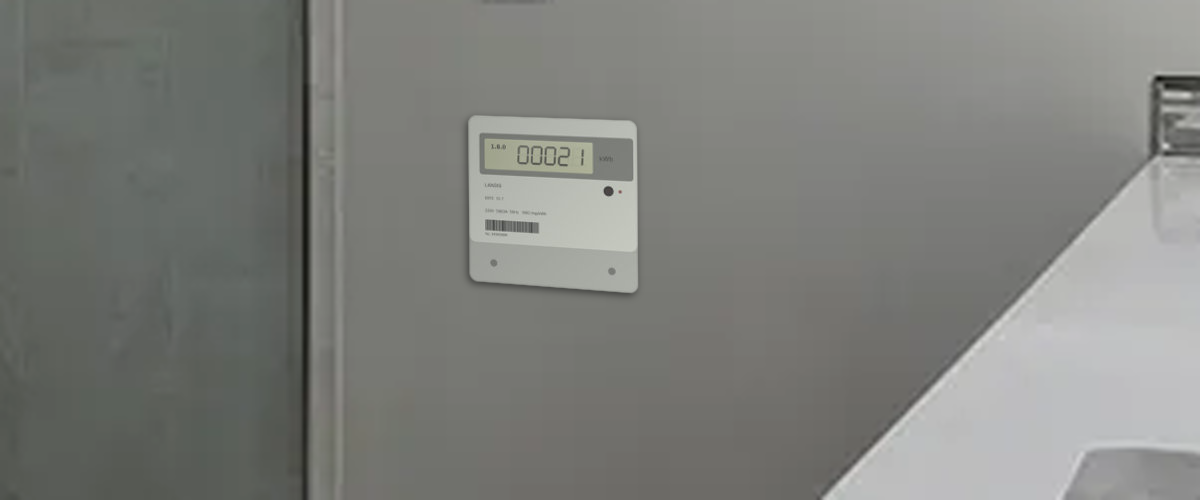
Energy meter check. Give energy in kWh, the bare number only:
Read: 21
